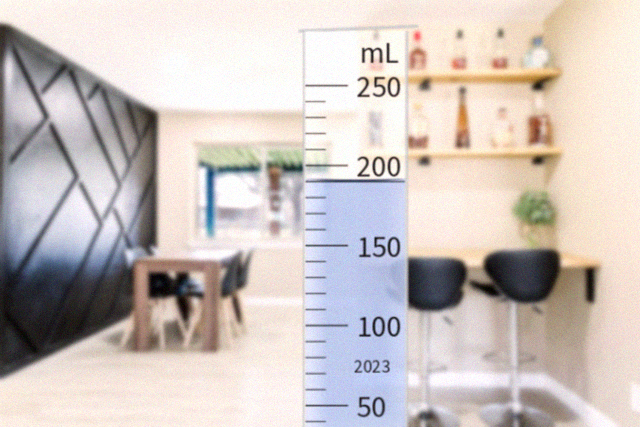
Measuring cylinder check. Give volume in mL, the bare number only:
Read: 190
